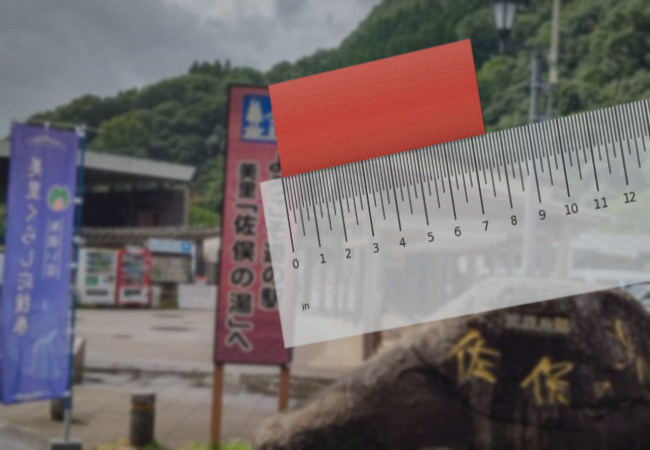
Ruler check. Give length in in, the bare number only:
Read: 7.5
